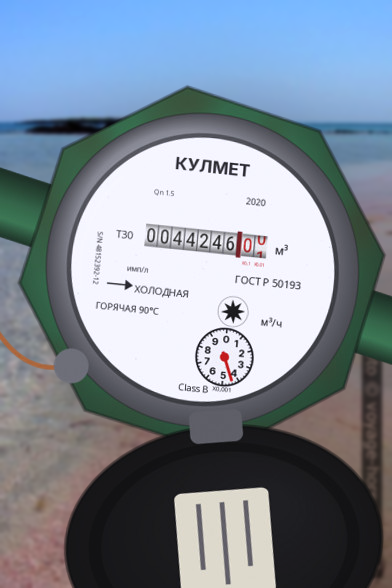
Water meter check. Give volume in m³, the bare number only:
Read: 44246.004
